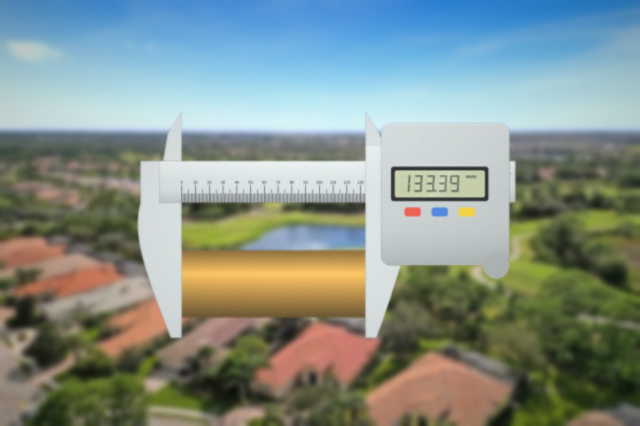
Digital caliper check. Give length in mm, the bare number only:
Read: 133.39
